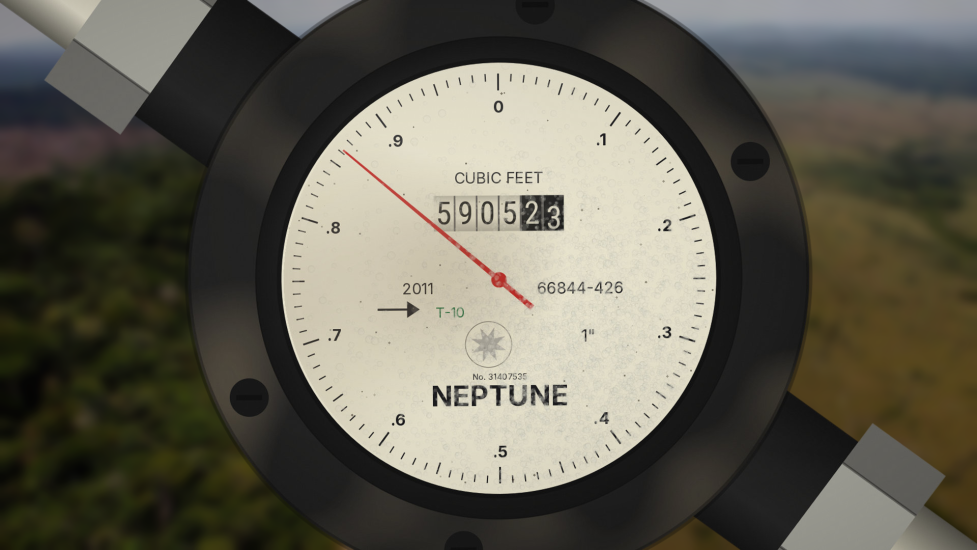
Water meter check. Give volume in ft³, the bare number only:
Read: 590522.86
